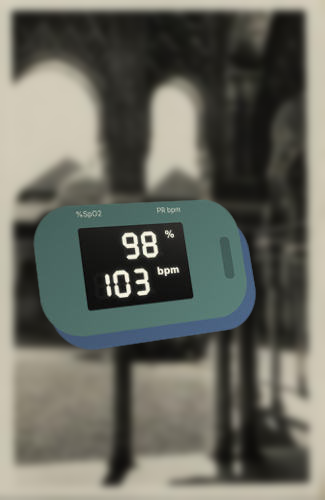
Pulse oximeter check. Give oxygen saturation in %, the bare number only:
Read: 98
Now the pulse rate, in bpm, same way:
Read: 103
